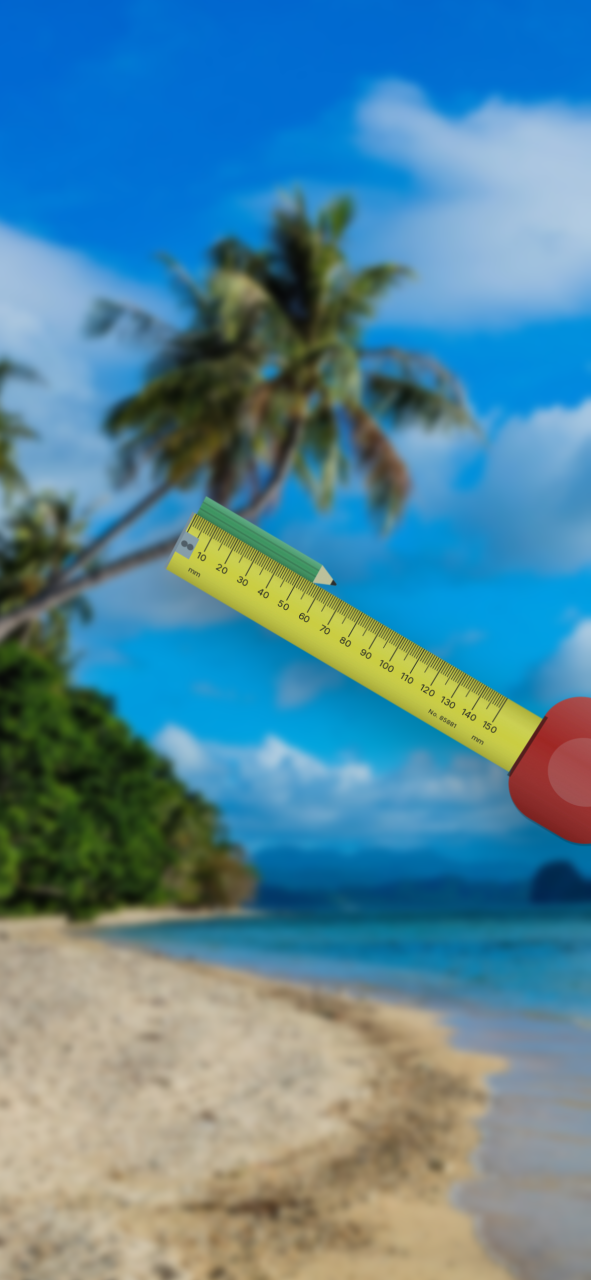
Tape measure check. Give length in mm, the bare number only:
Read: 65
